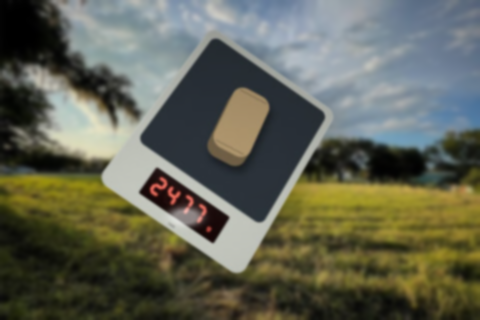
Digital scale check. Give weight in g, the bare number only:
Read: 2477
